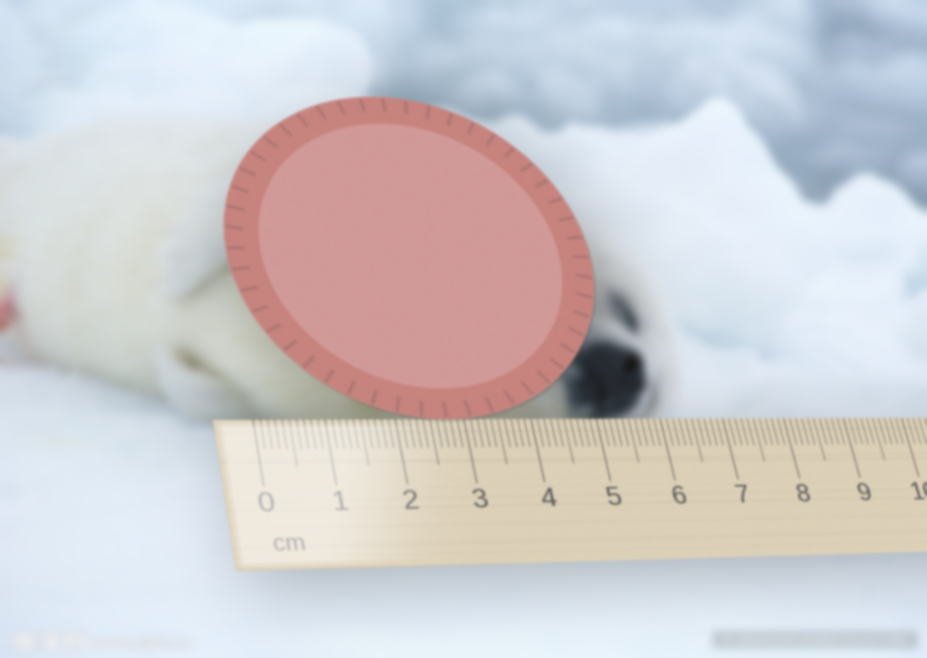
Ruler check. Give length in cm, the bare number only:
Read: 5.5
